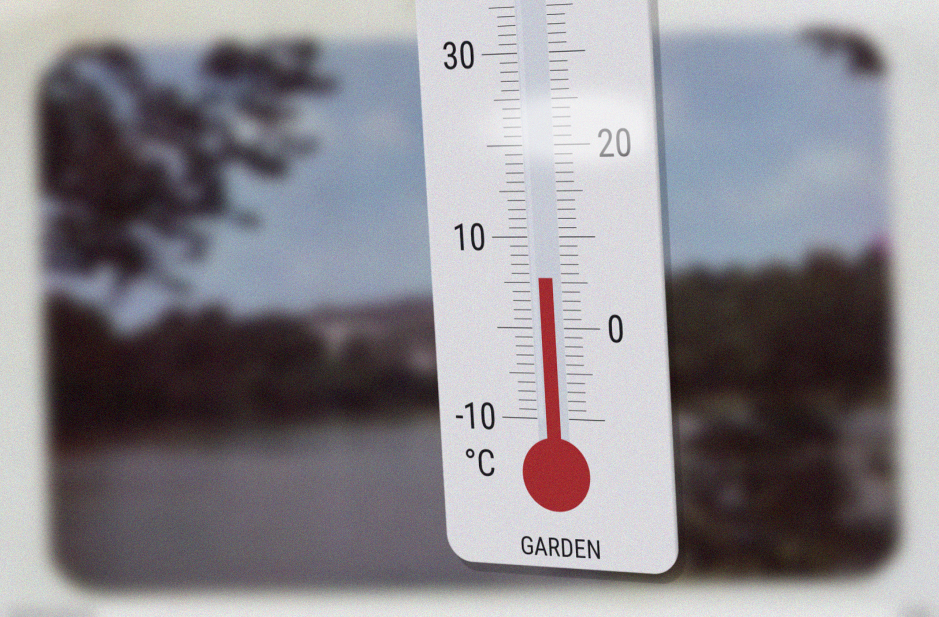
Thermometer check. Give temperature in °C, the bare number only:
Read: 5.5
